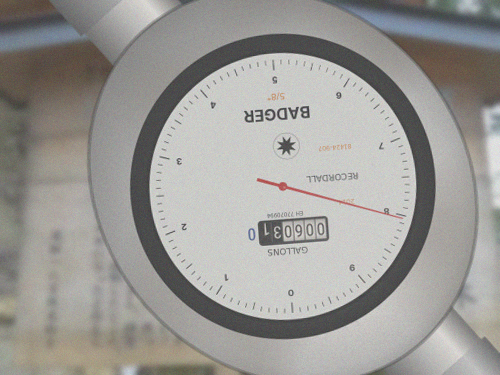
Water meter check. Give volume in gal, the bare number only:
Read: 60308.0
